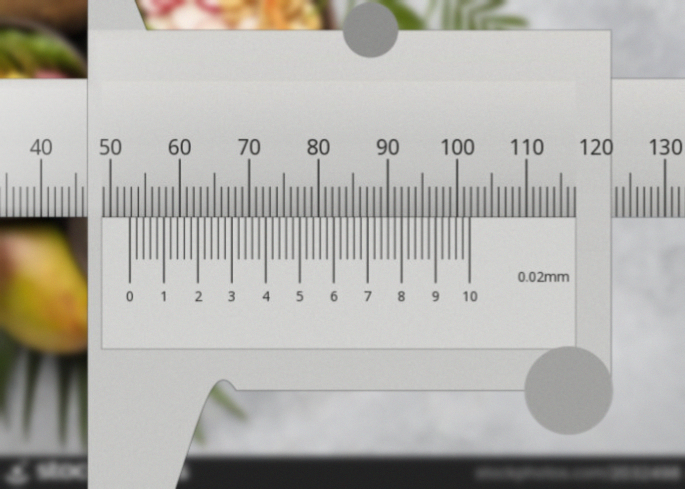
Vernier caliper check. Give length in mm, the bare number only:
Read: 52.8
